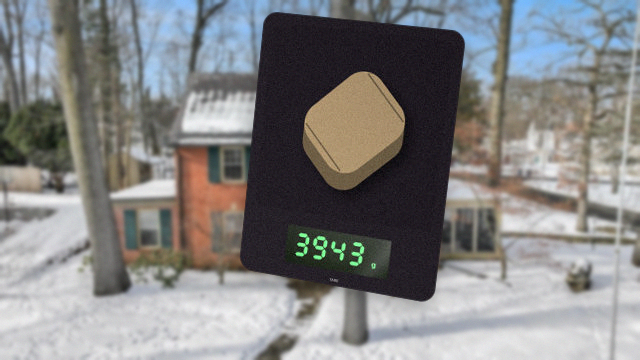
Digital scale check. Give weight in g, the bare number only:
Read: 3943
